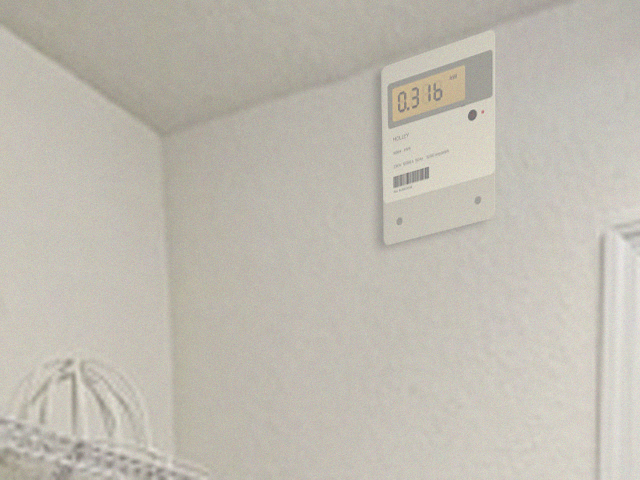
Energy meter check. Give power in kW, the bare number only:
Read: 0.316
